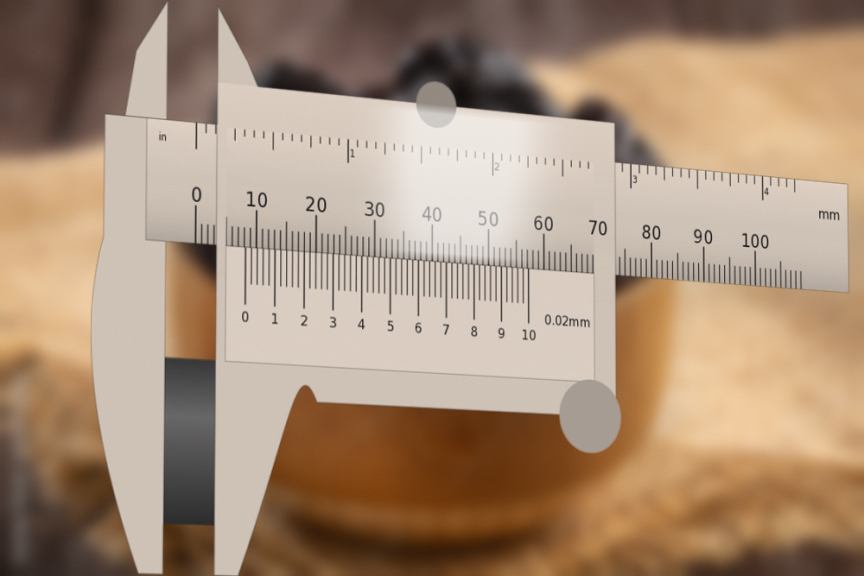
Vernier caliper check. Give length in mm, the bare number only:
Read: 8.2
